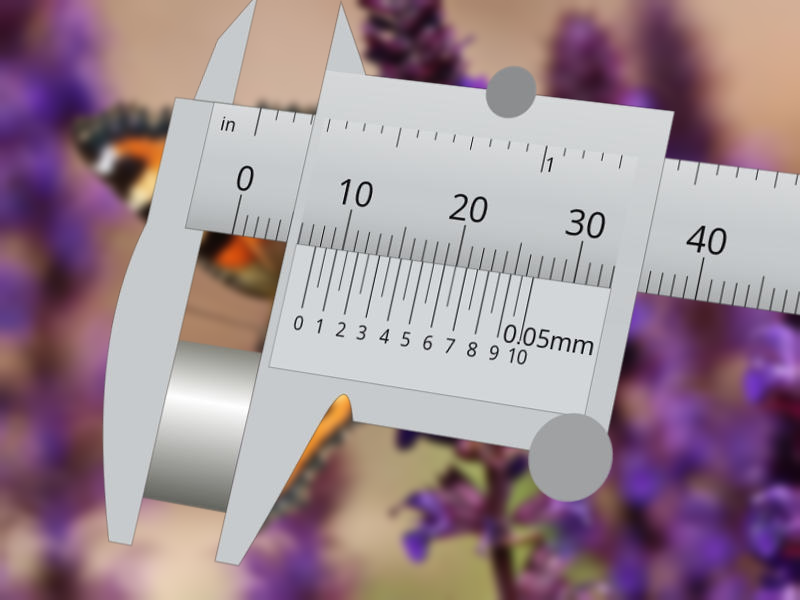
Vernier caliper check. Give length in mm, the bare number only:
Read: 7.6
